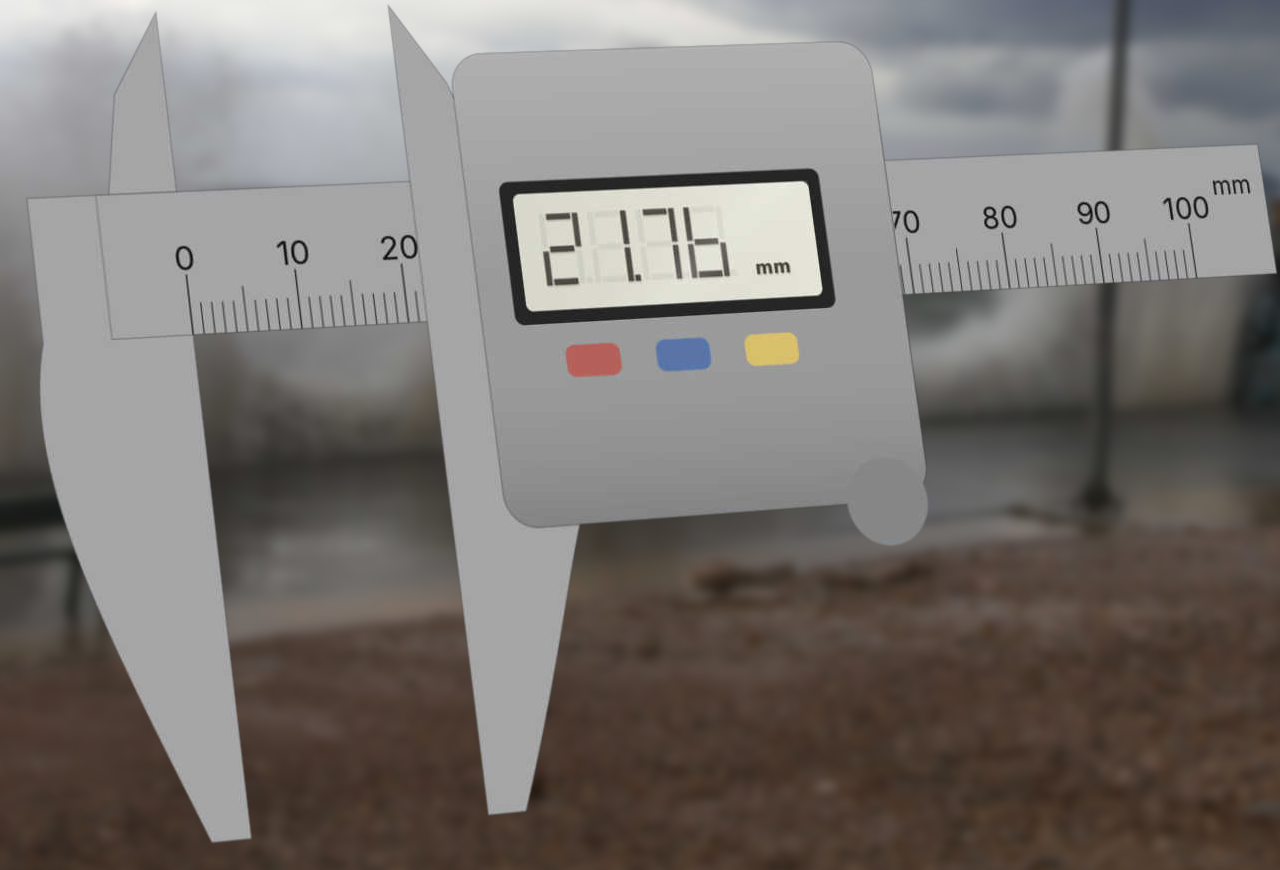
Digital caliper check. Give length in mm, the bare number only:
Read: 21.76
